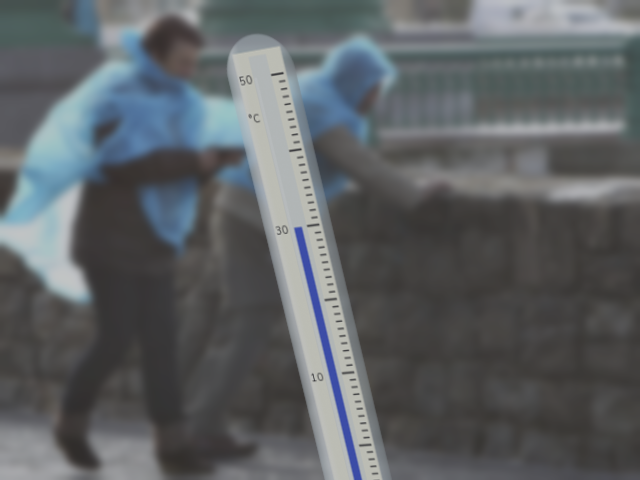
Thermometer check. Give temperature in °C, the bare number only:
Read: 30
